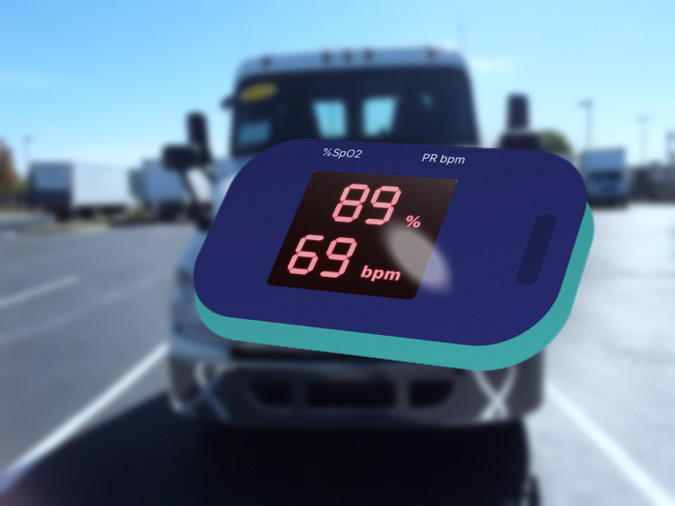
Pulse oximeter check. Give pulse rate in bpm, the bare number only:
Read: 69
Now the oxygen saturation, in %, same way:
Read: 89
